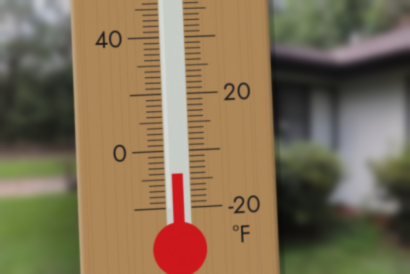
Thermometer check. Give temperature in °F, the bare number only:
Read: -8
